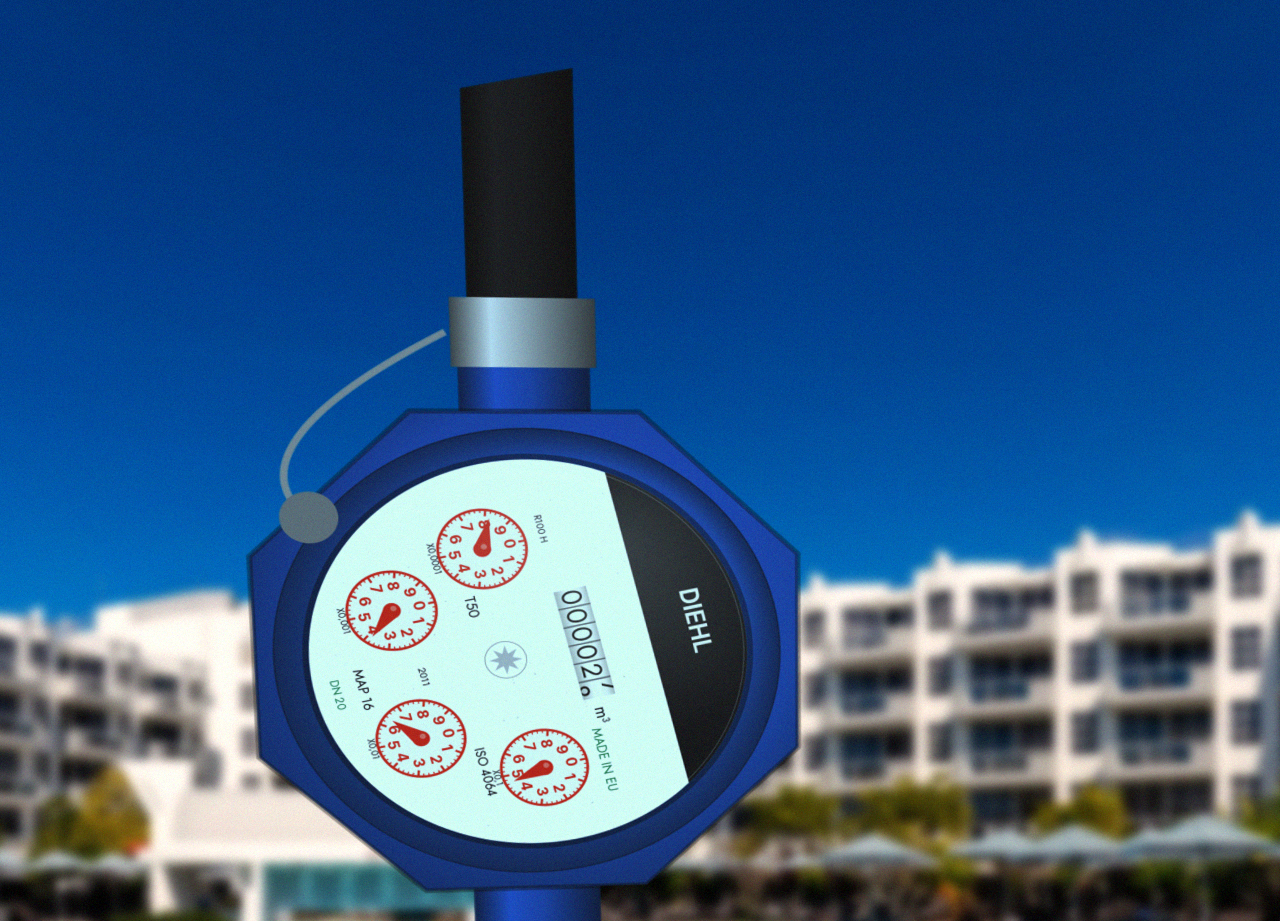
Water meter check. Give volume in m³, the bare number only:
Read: 27.4638
